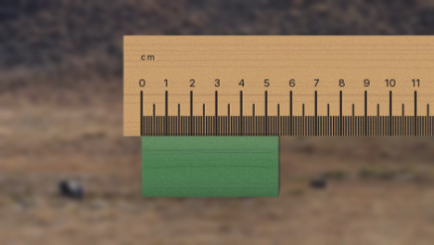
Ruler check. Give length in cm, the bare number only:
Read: 5.5
